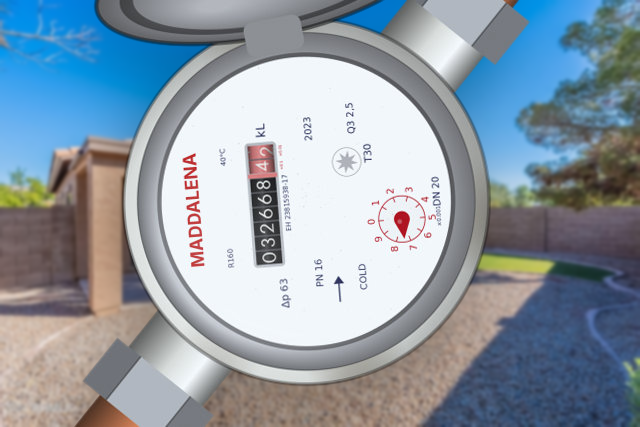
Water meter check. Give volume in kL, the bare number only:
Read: 32668.417
